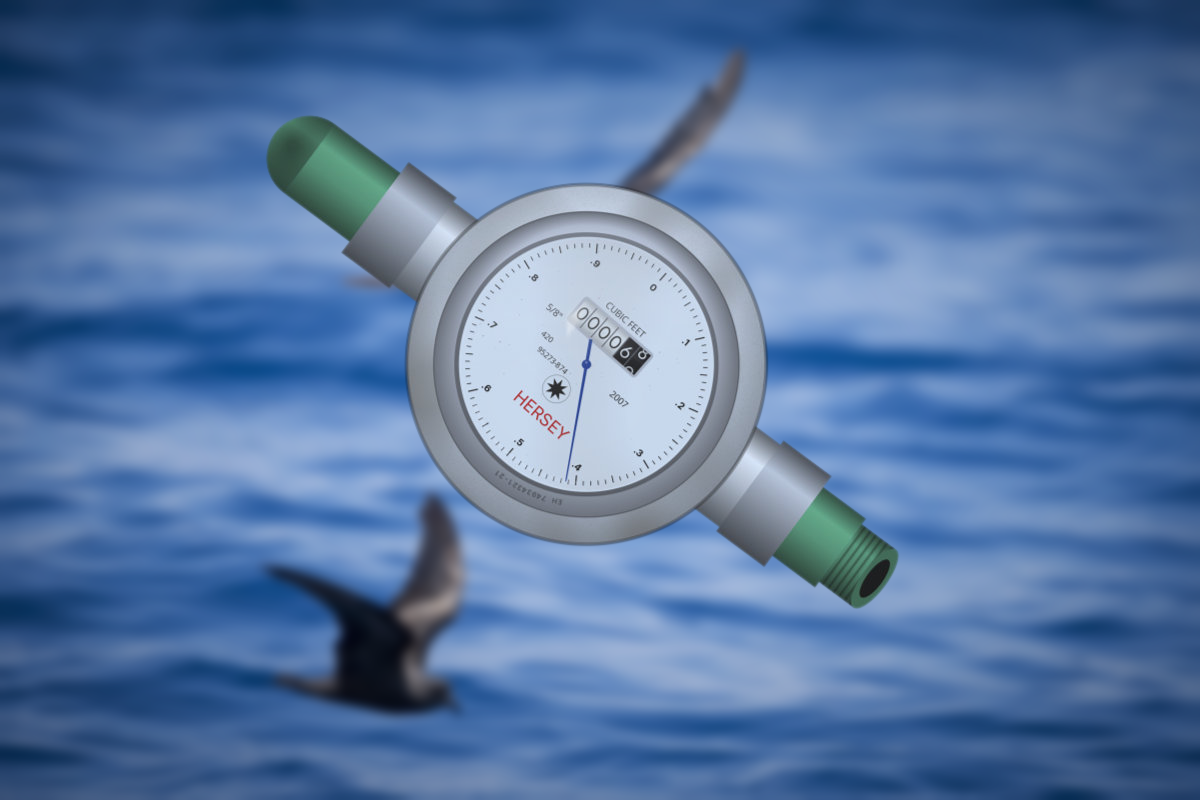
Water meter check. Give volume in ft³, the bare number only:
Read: 68.41
